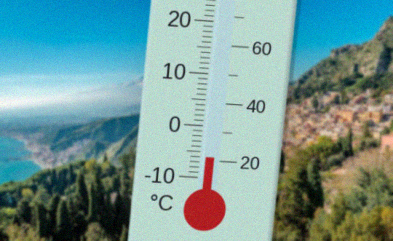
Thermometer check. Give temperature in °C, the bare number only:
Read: -6
